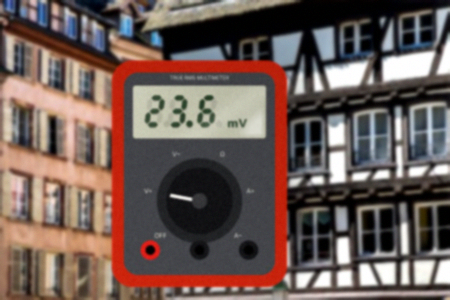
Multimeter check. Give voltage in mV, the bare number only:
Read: 23.6
